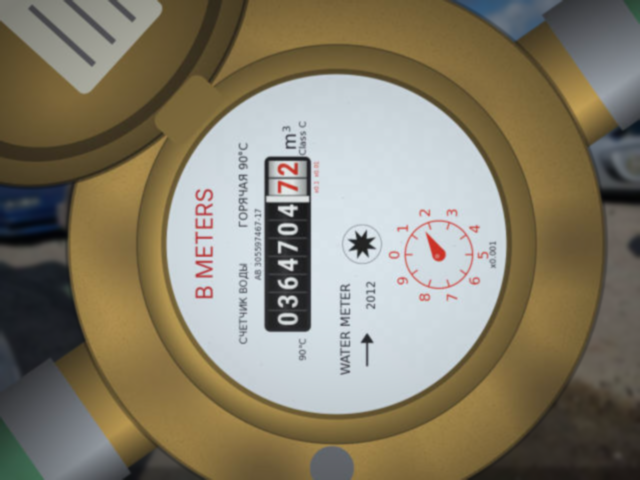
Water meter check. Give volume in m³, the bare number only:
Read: 364704.721
